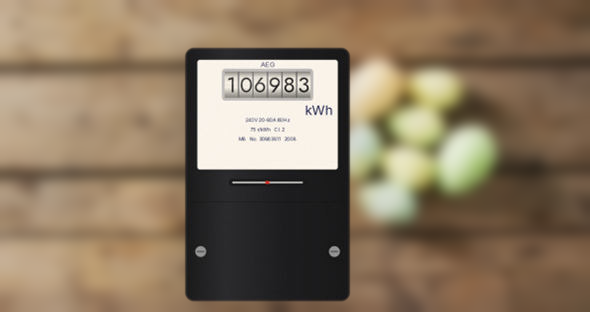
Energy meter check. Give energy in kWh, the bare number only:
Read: 106983
